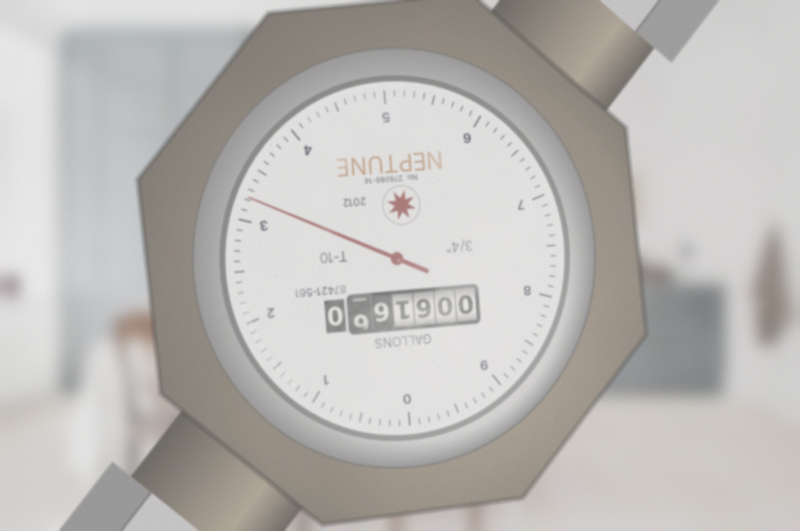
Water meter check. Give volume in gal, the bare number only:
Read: 61663.2
